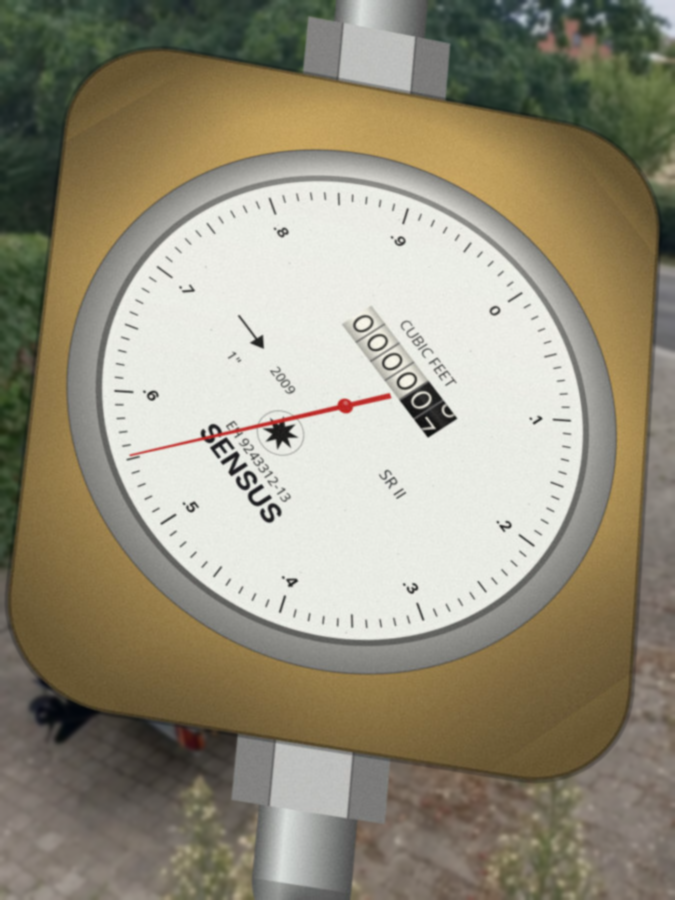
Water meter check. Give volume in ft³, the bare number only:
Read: 6.55
